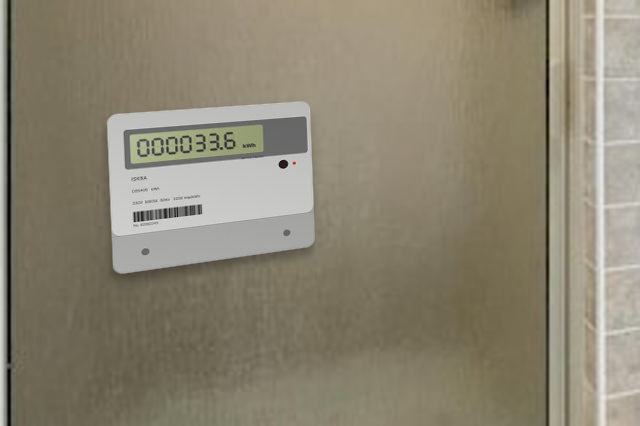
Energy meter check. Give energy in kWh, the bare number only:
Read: 33.6
